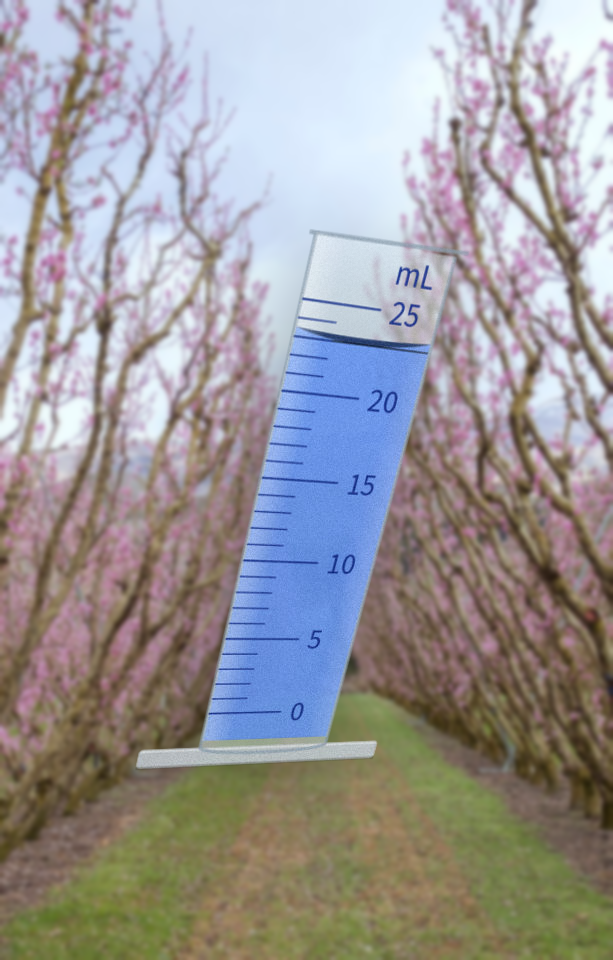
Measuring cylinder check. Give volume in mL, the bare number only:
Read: 23
